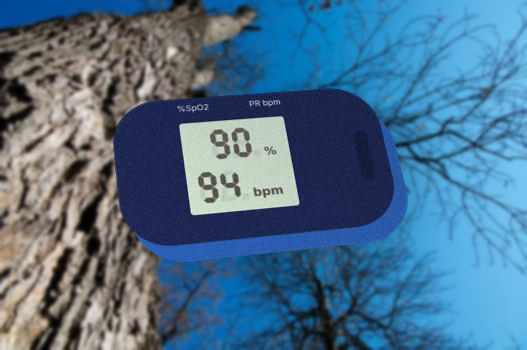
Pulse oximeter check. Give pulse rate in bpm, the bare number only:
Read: 94
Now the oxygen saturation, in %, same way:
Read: 90
